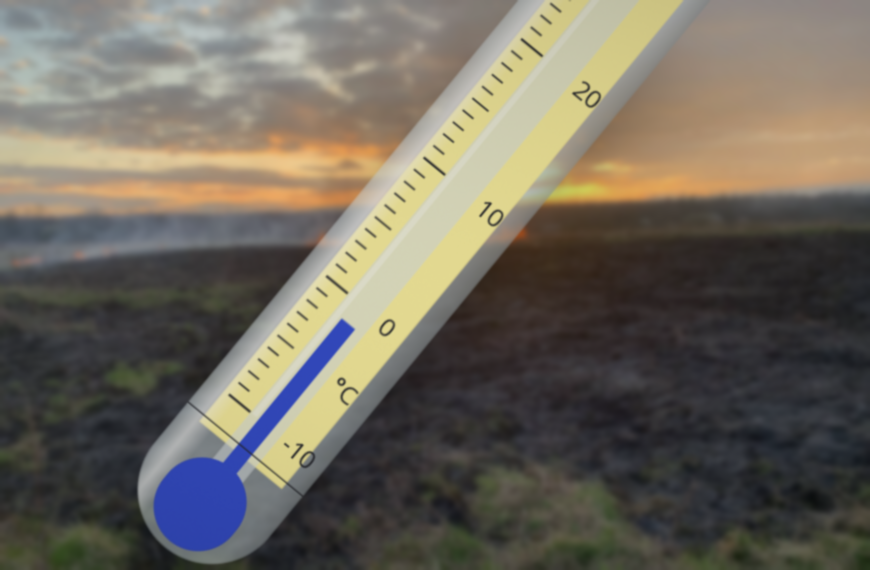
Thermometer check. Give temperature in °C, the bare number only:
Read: -1.5
